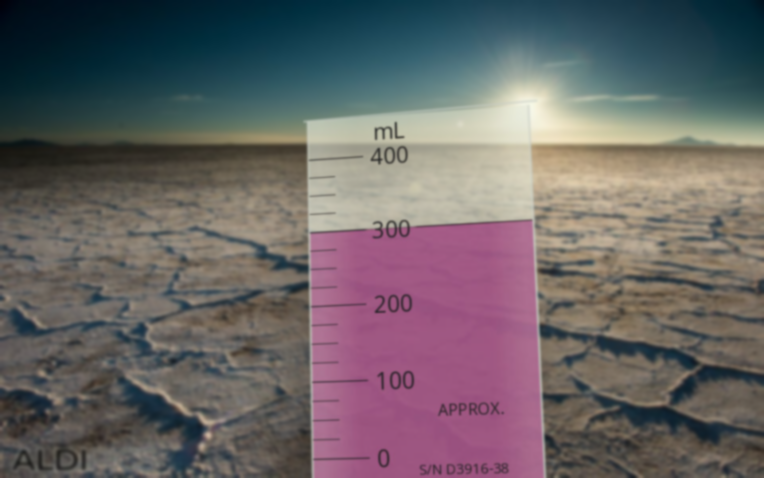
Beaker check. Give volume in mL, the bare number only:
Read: 300
